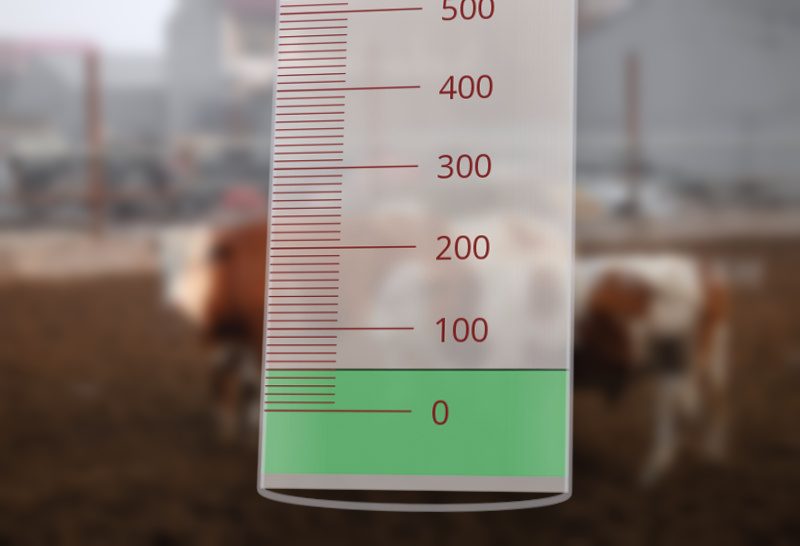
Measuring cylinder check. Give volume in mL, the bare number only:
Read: 50
